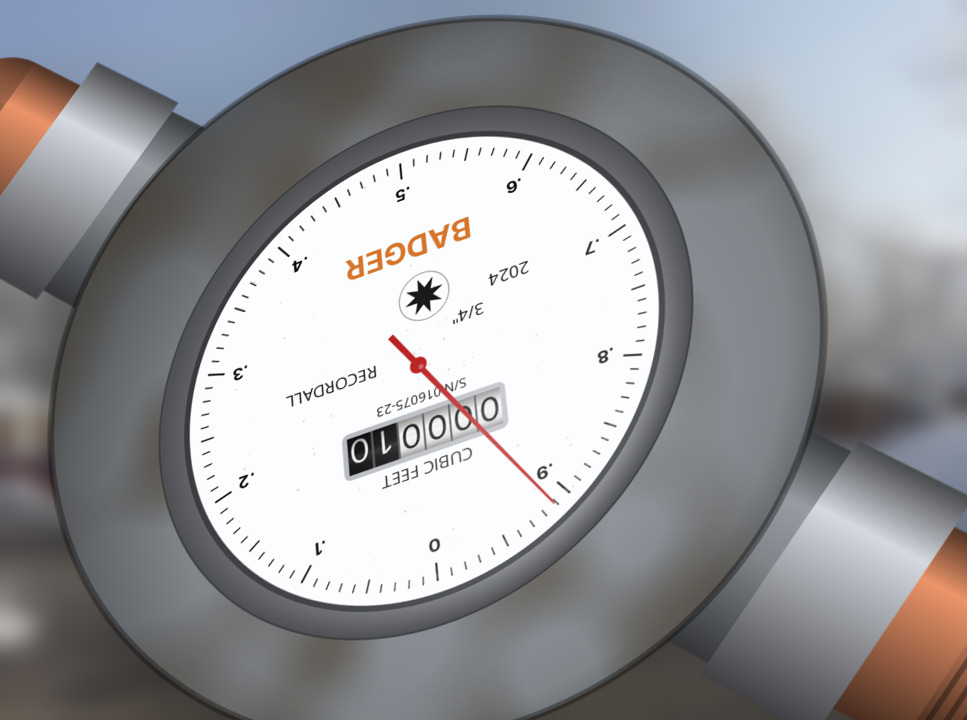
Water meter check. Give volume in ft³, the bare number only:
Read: 9.91
